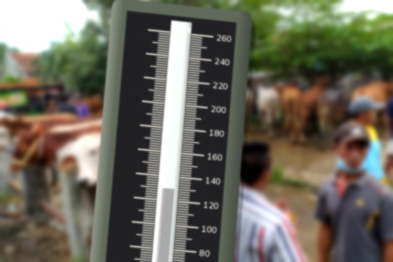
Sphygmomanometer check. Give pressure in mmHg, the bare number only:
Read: 130
